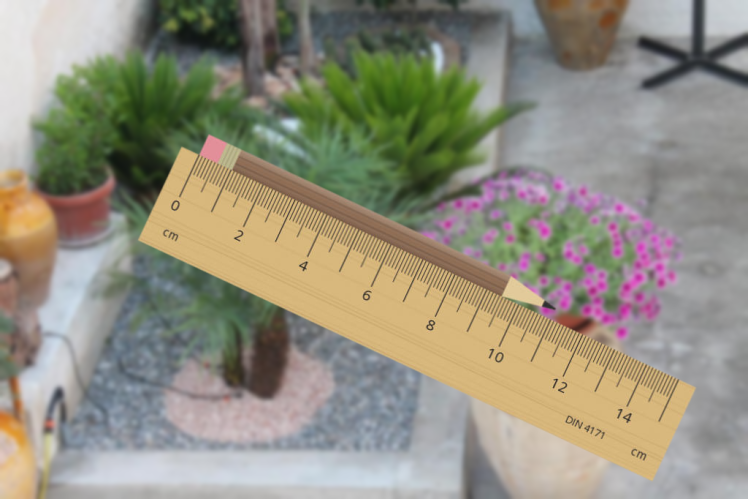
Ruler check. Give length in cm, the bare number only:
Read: 11
